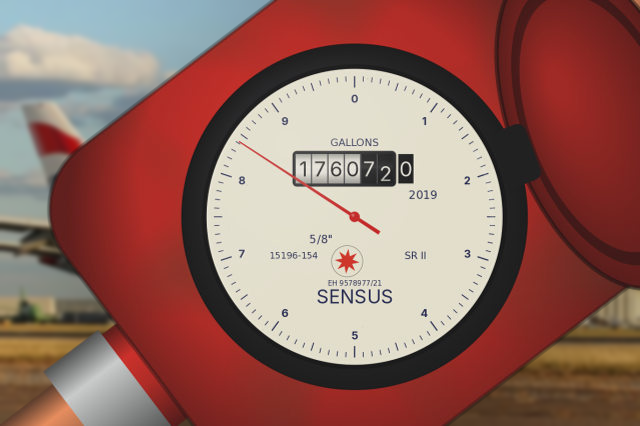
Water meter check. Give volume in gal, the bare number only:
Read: 1760718.4
